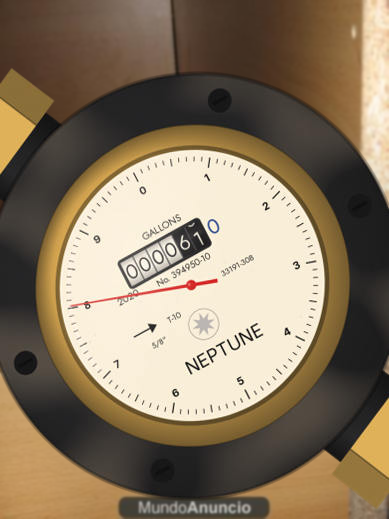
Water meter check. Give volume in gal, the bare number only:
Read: 608.0
